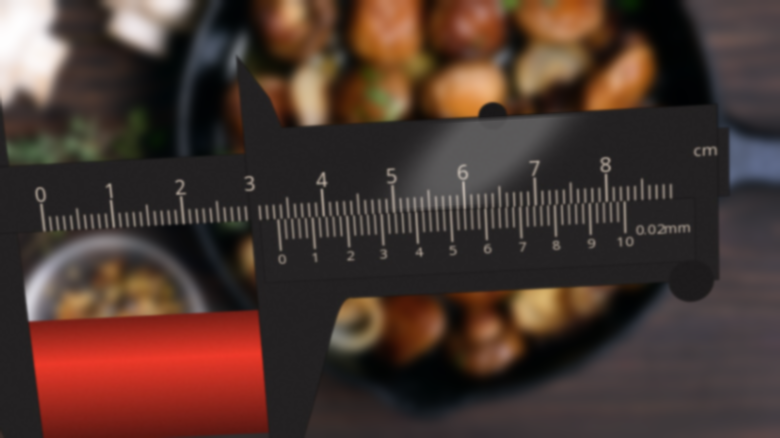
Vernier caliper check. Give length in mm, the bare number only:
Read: 33.5
